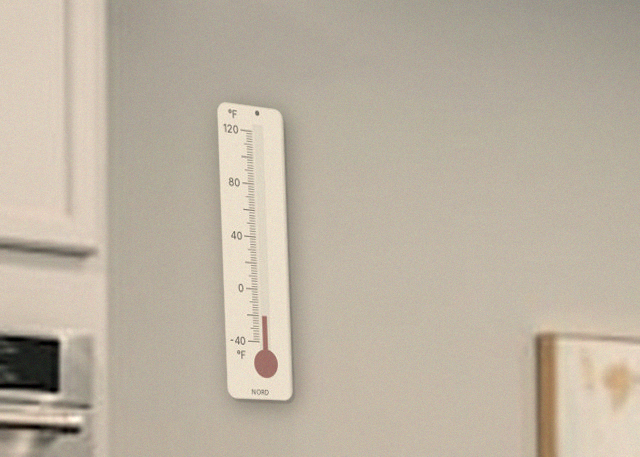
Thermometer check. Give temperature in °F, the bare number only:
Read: -20
